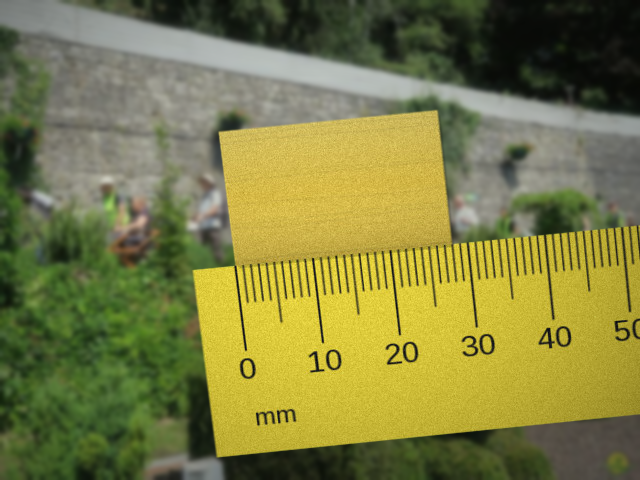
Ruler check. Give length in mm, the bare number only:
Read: 28
